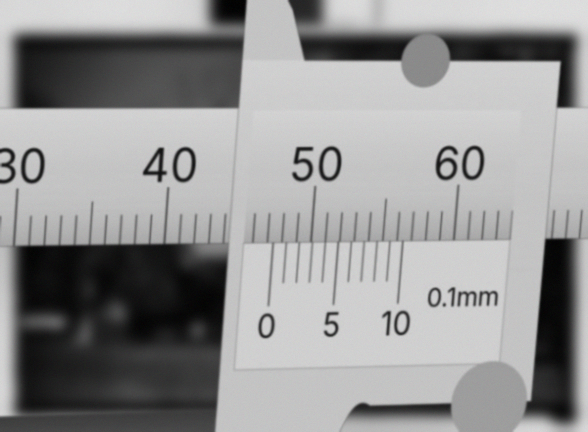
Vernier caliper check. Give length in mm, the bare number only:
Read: 47.4
